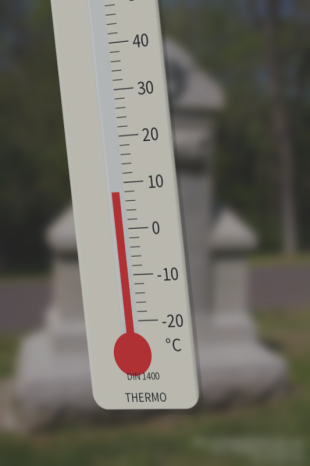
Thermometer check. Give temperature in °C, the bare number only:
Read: 8
